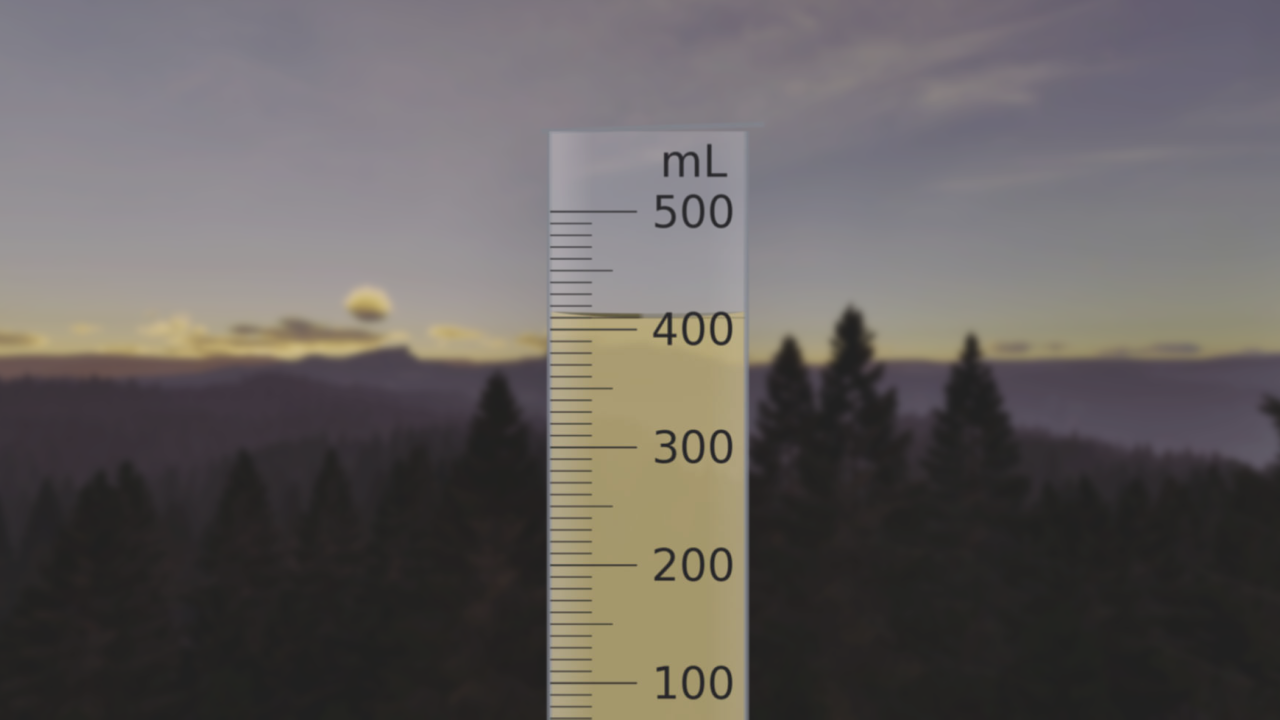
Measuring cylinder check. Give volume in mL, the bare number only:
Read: 410
